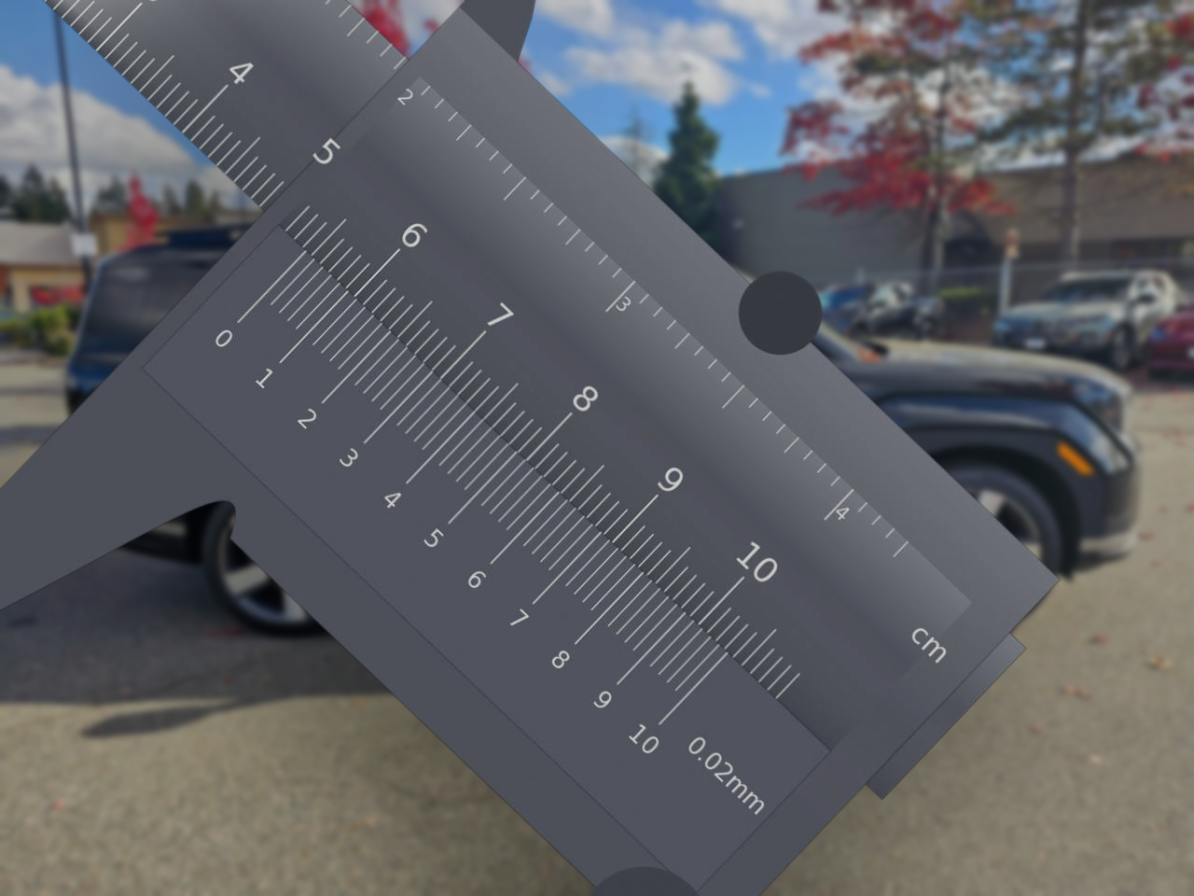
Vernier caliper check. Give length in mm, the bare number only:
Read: 54.4
